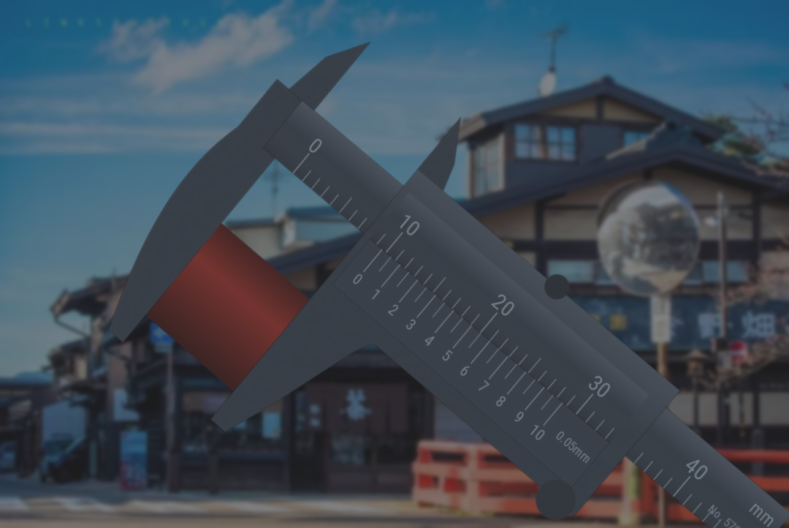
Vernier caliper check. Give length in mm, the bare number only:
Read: 9.6
